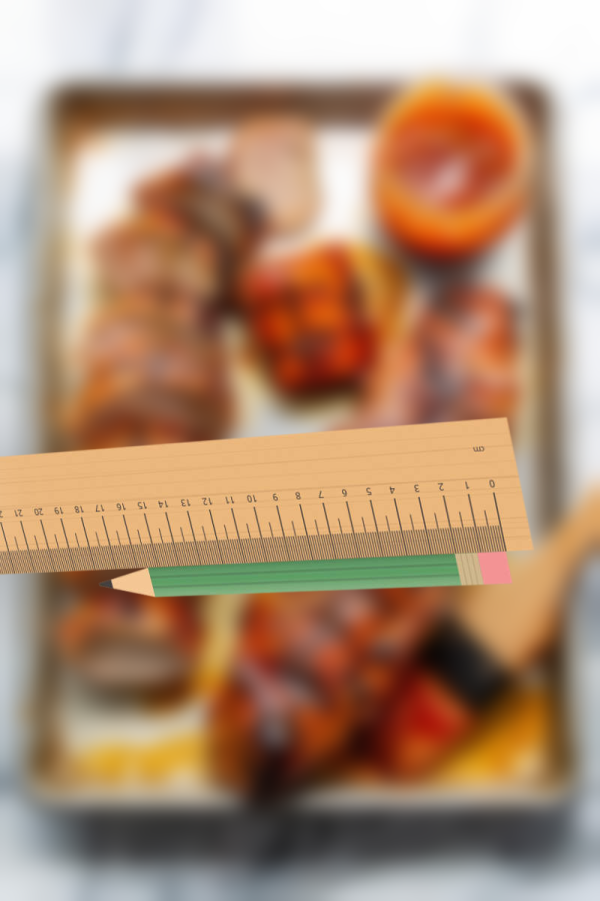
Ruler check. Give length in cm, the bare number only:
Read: 18
